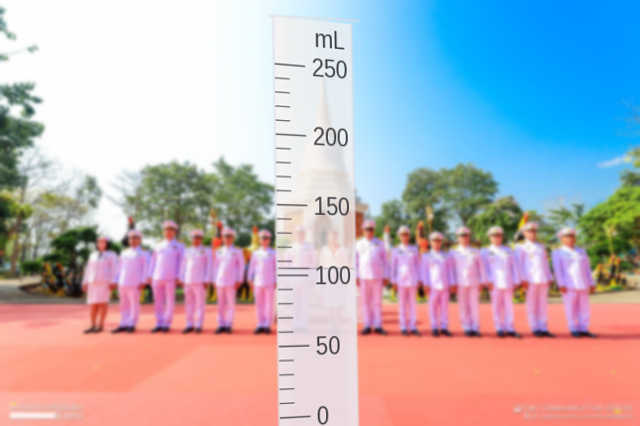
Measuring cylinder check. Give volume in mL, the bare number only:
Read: 105
